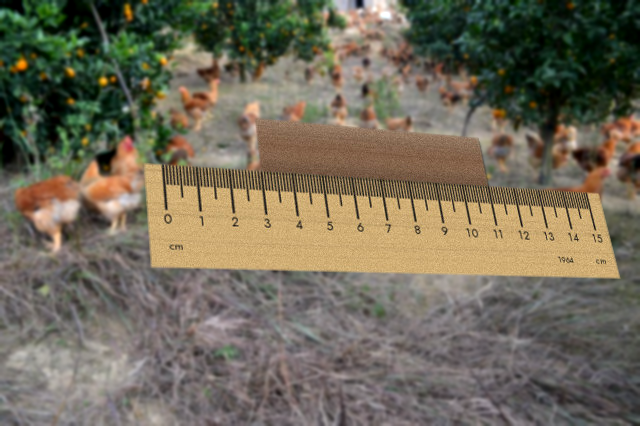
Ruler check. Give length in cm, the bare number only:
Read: 8
